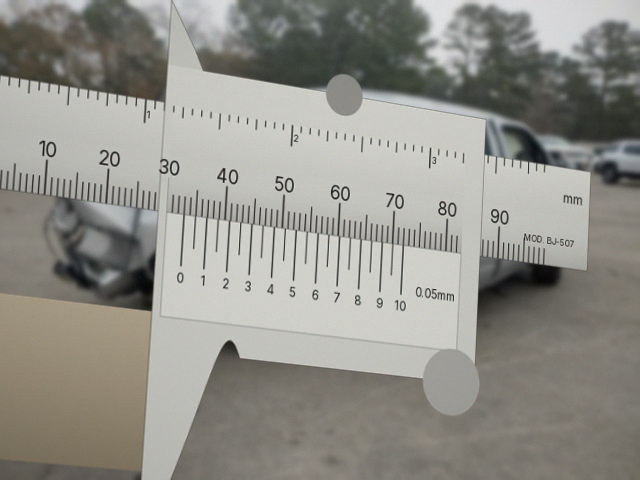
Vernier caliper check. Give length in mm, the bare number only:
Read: 33.0
